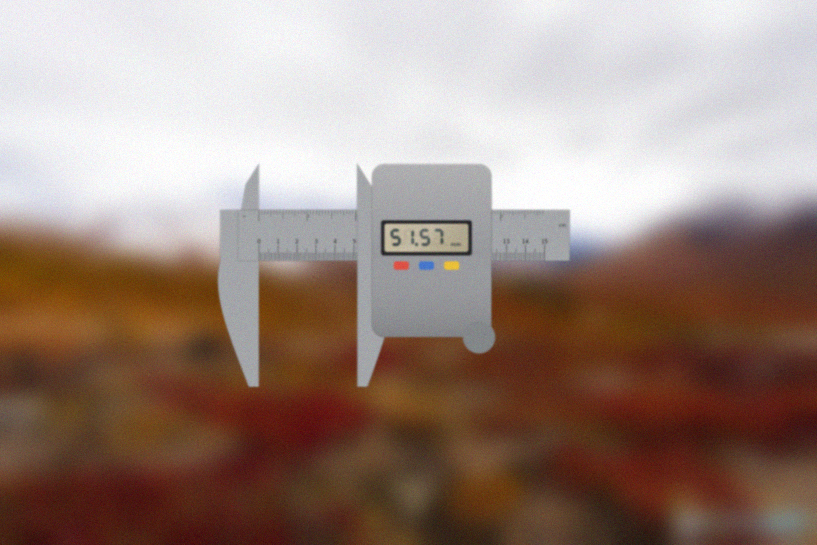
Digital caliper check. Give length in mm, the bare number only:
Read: 51.57
